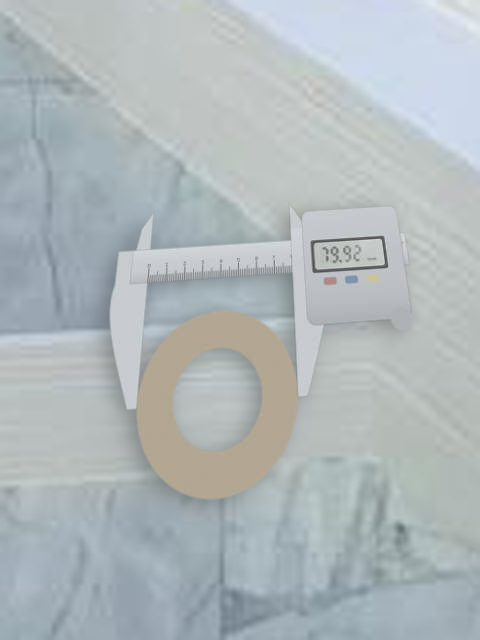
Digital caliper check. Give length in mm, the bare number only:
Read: 79.92
